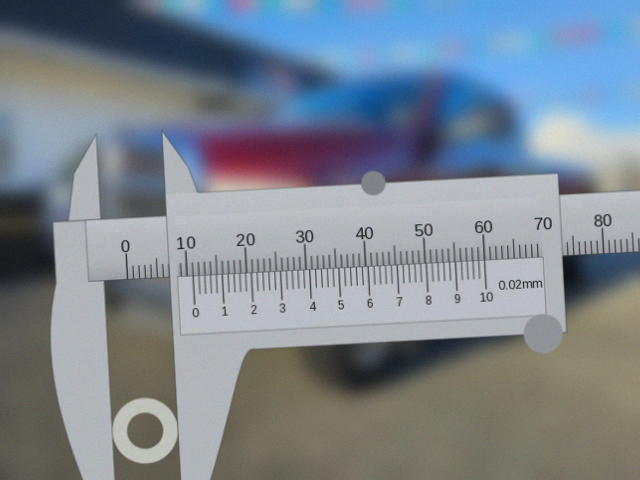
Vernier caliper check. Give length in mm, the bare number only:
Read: 11.0
